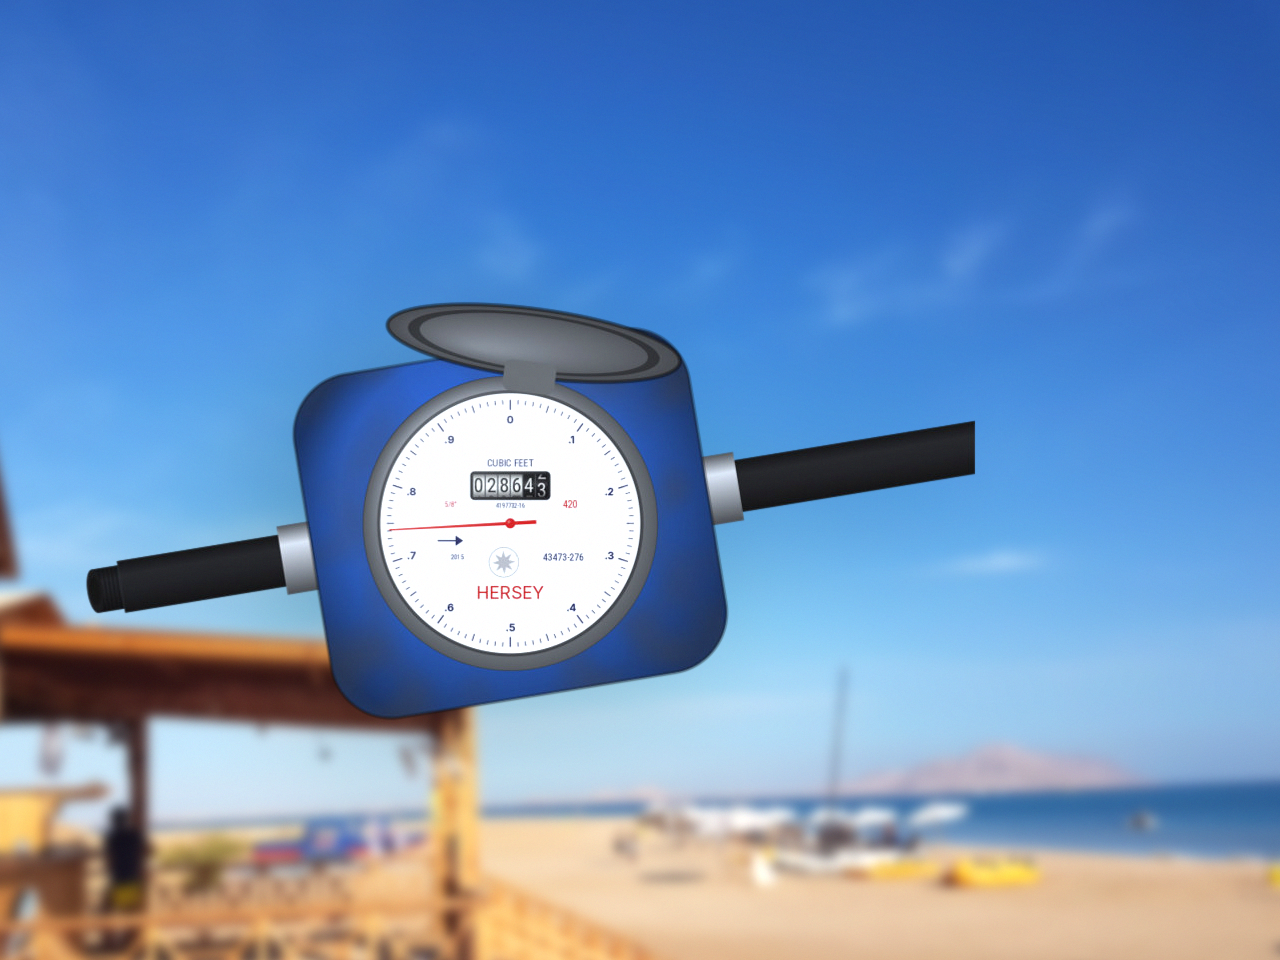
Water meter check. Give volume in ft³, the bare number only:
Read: 28642.74
